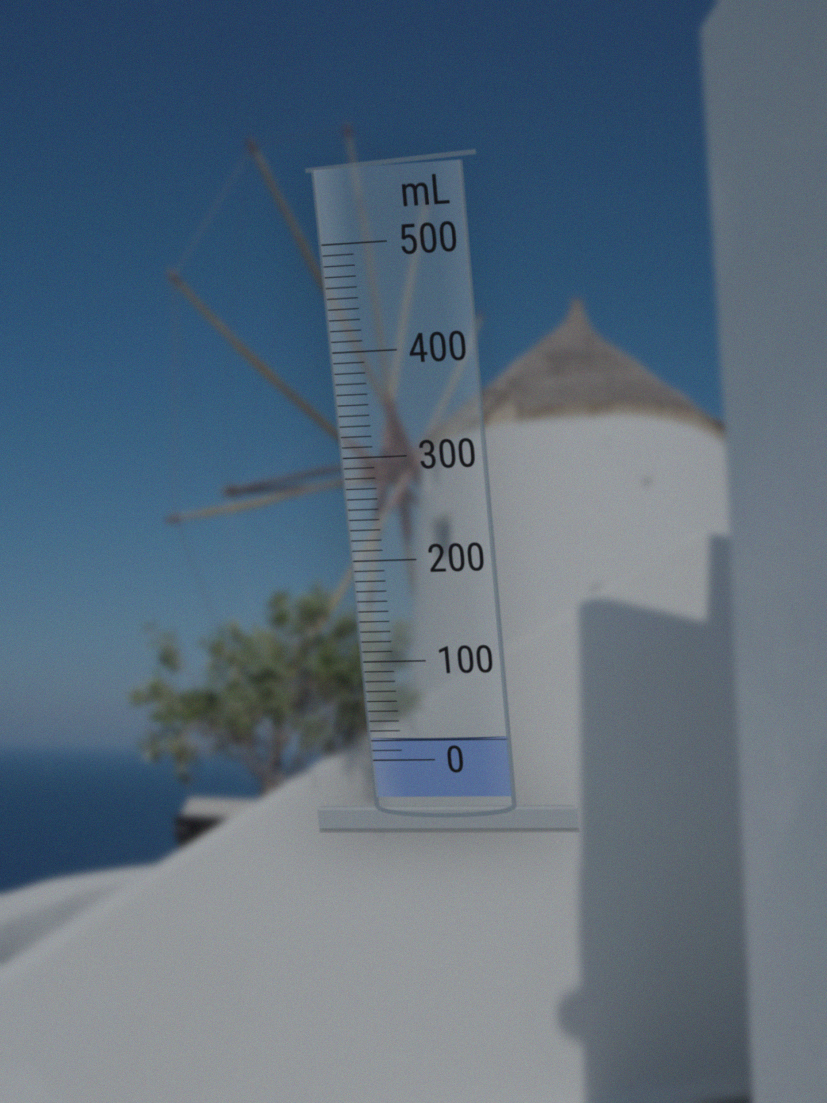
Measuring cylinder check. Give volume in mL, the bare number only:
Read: 20
